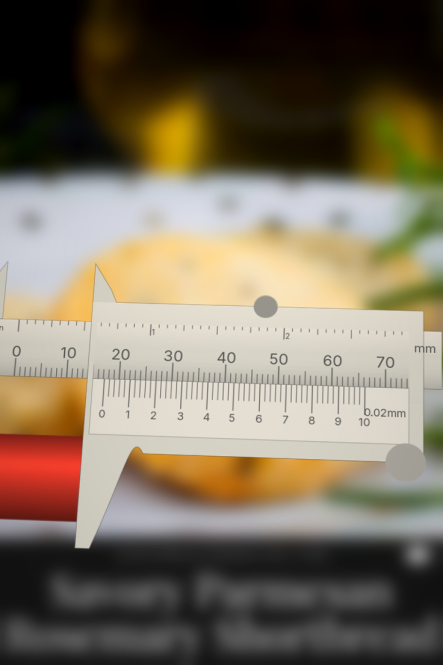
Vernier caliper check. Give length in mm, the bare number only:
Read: 17.2
